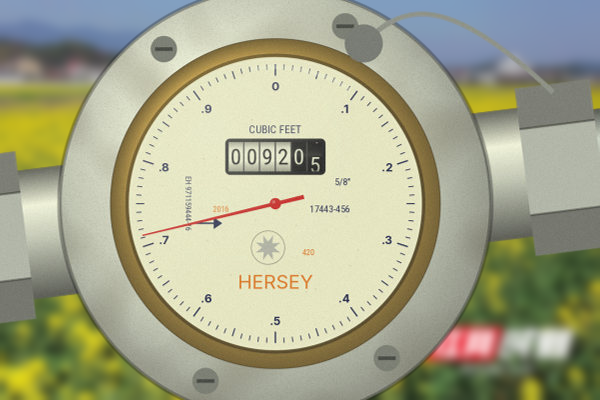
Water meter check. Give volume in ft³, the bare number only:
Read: 9204.71
